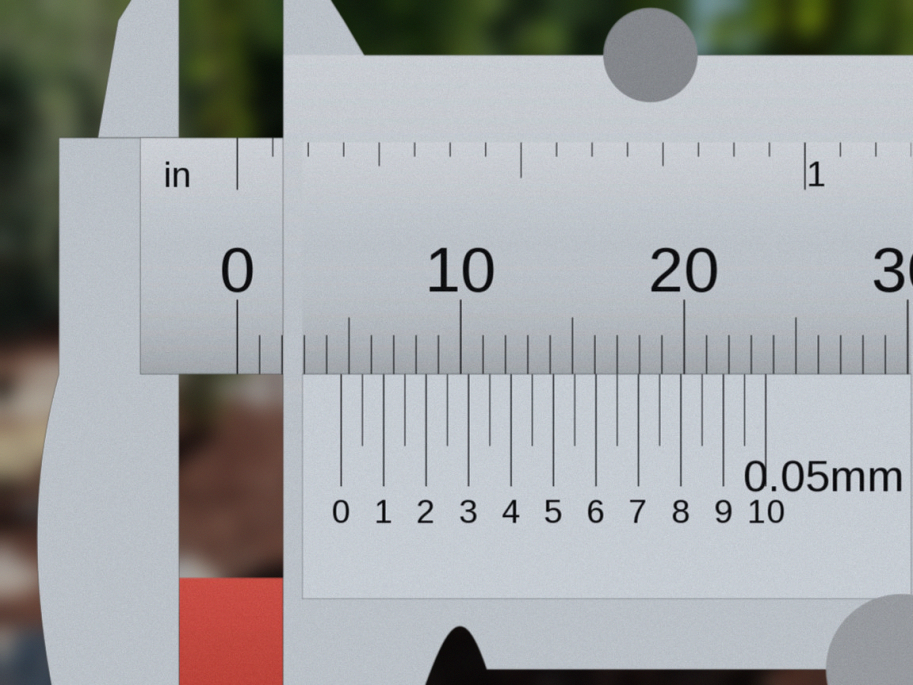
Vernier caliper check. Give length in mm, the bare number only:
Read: 4.65
